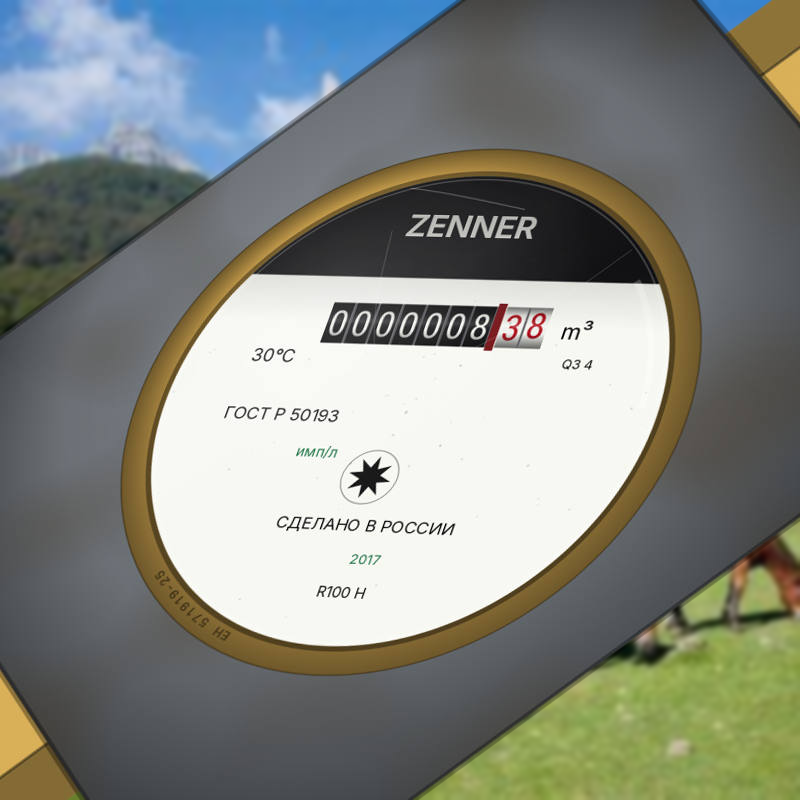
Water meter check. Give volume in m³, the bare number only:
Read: 8.38
